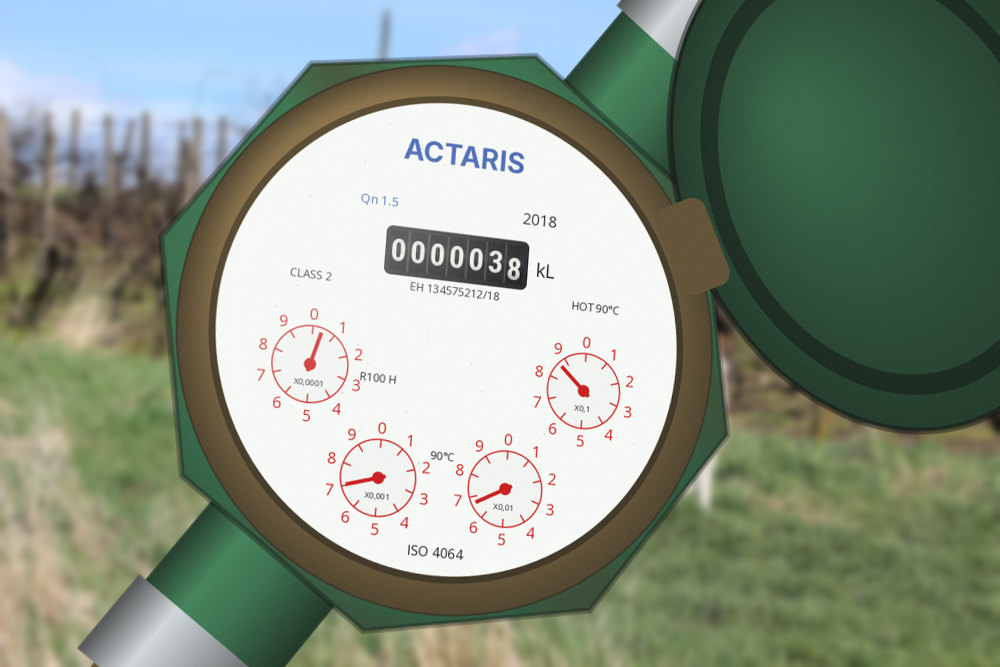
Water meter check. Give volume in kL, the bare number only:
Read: 37.8670
